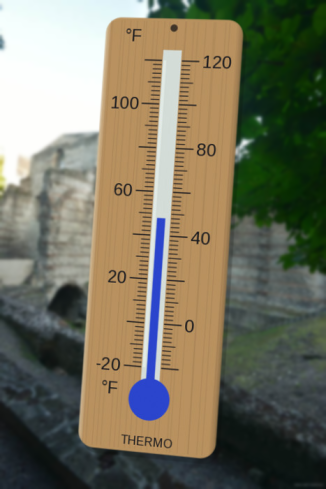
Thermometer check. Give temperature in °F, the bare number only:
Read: 48
